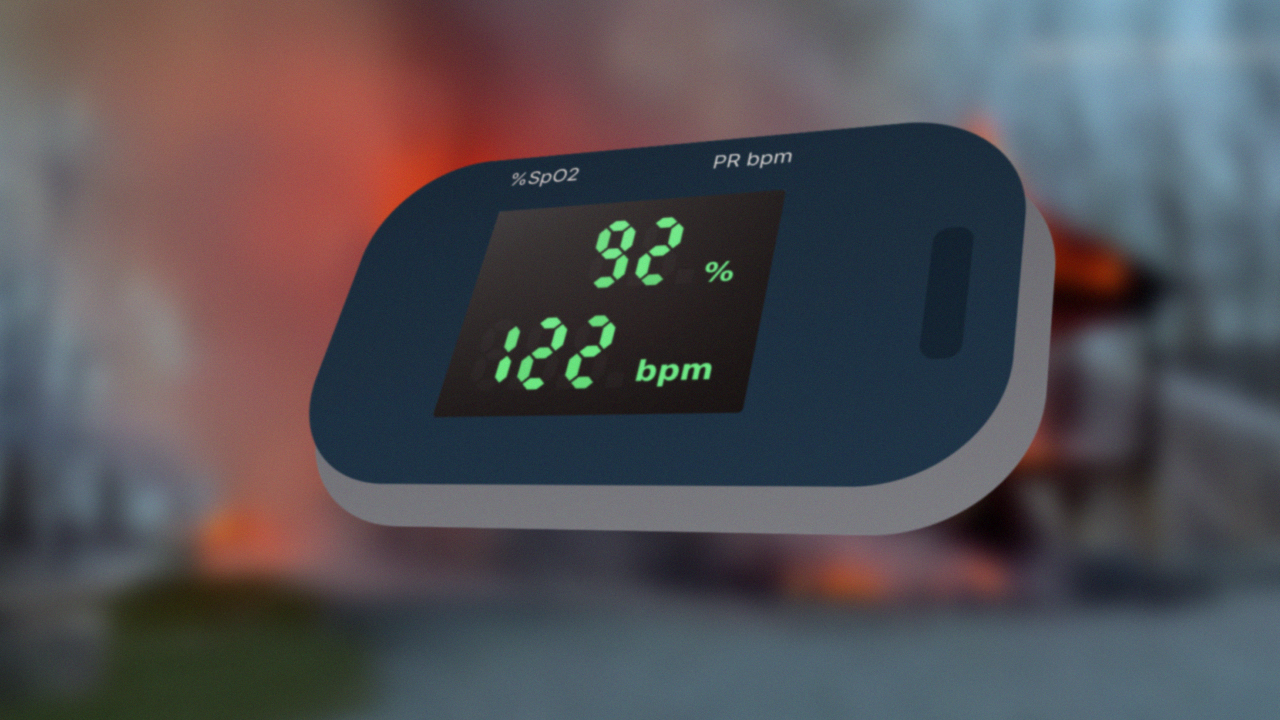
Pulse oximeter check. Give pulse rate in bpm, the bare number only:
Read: 122
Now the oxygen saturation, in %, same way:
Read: 92
